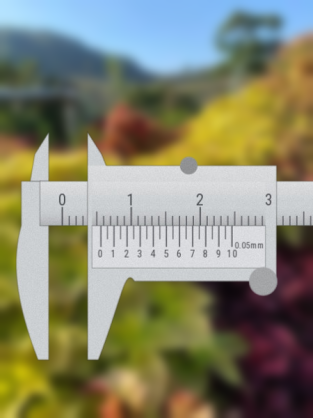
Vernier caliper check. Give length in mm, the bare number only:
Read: 5.6
